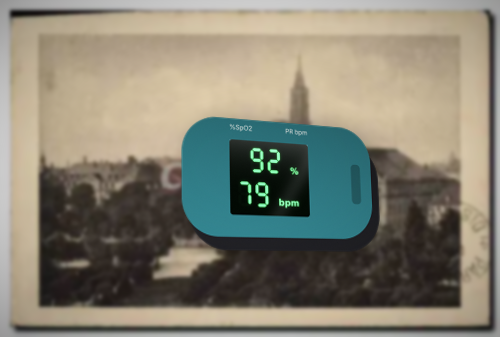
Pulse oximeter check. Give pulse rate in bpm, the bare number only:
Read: 79
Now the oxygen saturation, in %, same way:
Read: 92
